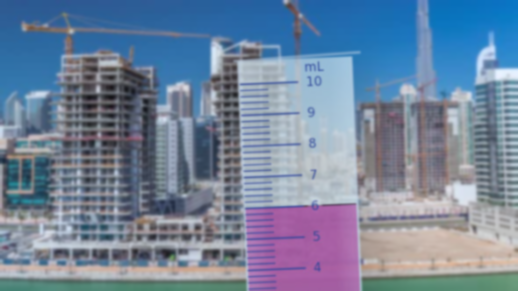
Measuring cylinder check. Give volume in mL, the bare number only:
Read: 6
